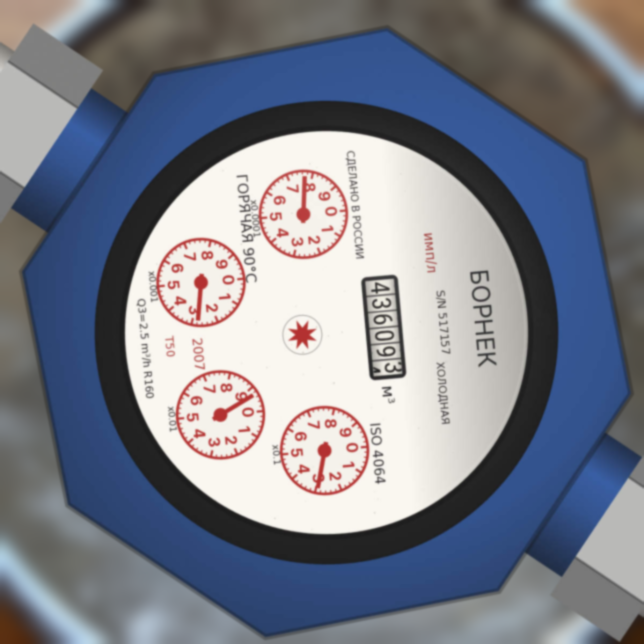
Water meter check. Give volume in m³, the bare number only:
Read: 436093.2927
